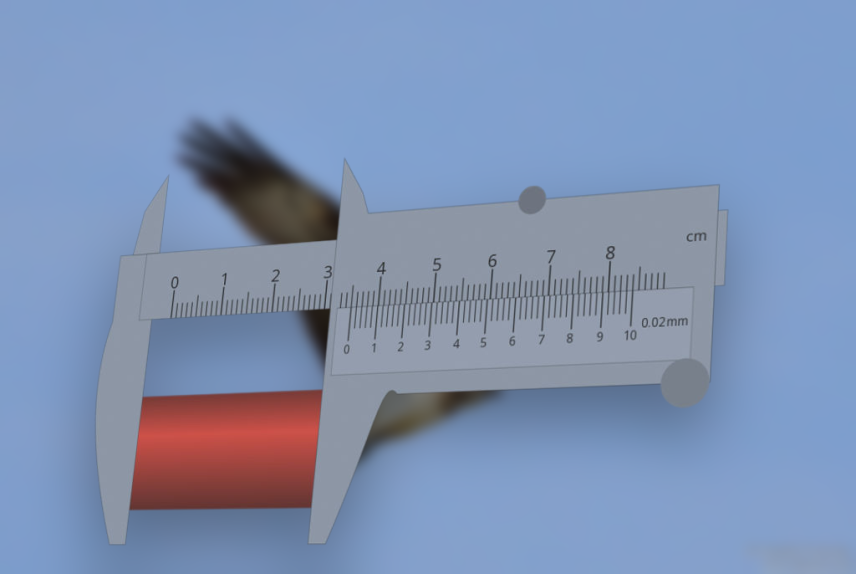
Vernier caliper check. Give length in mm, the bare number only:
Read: 35.0
